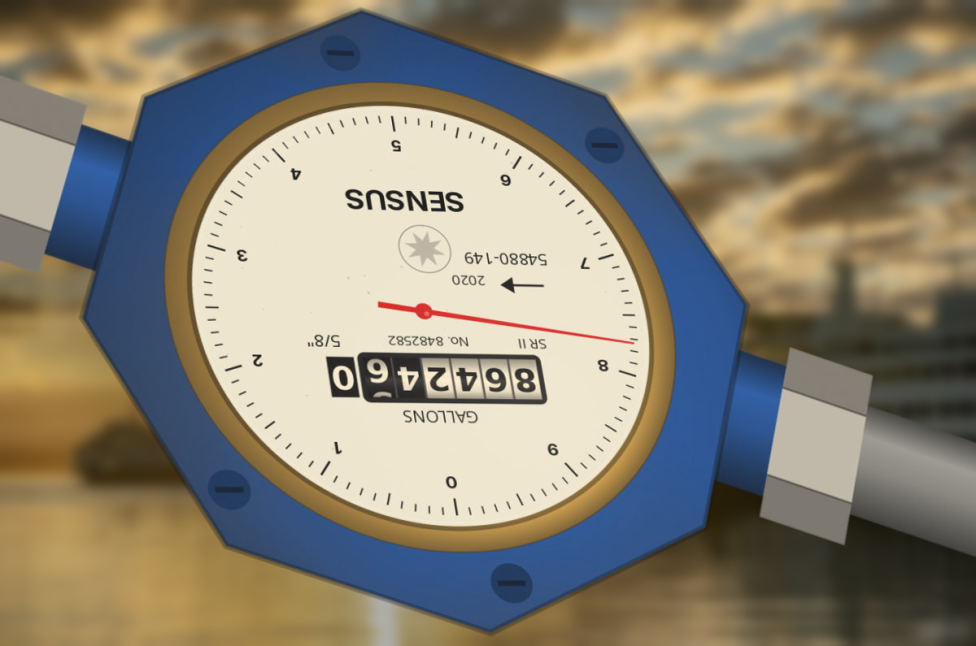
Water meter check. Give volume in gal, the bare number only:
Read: 8642457.7
